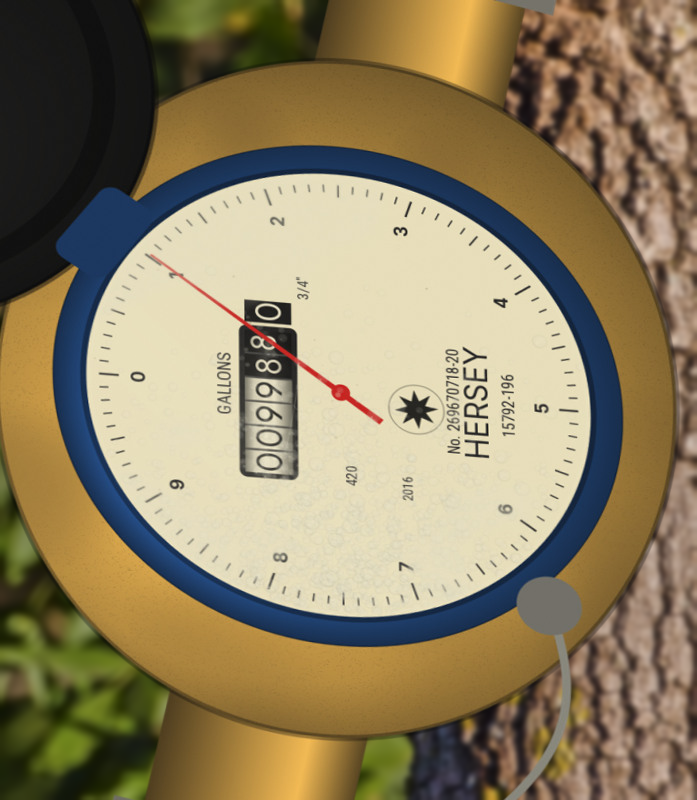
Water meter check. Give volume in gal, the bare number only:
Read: 99881.0
